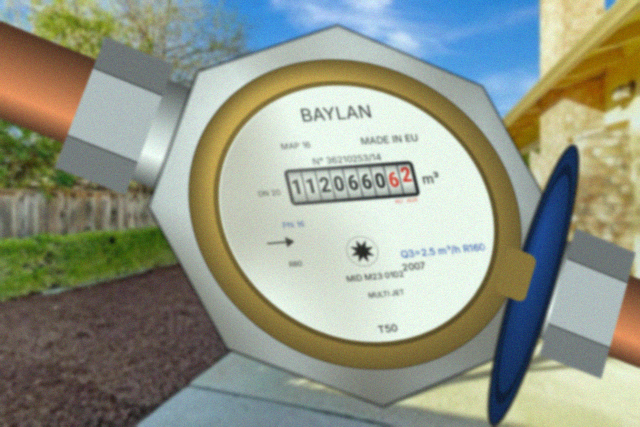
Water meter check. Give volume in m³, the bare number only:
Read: 1120660.62
